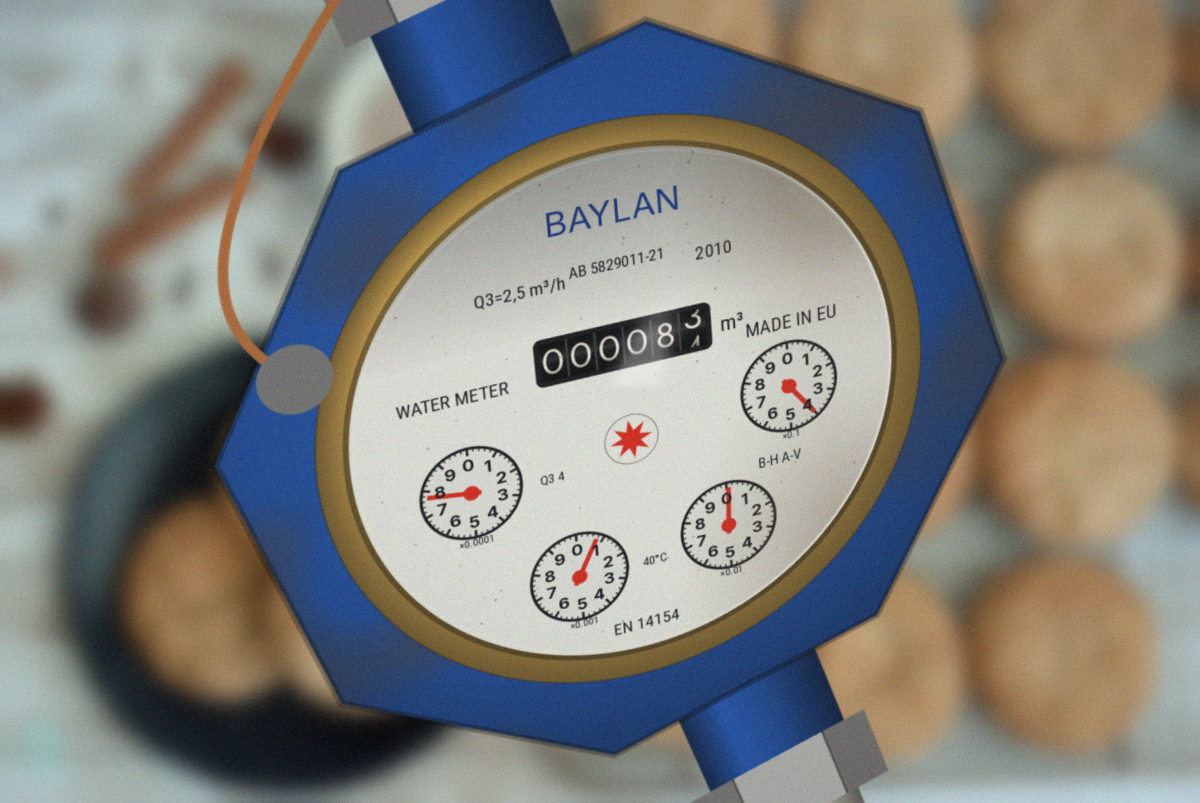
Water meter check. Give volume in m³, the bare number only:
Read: 83.4007
